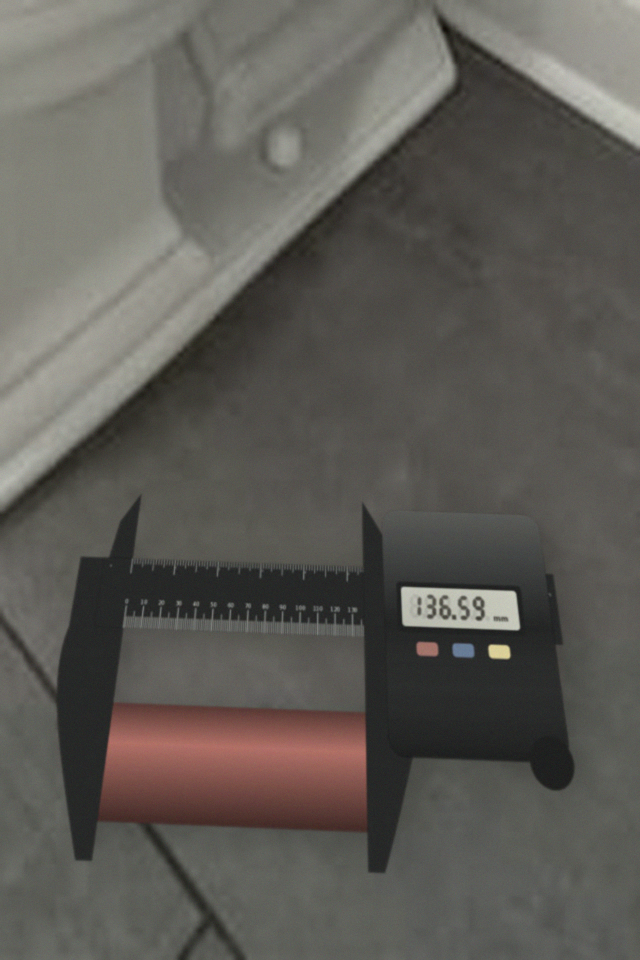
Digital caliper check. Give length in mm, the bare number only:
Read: 136.59
